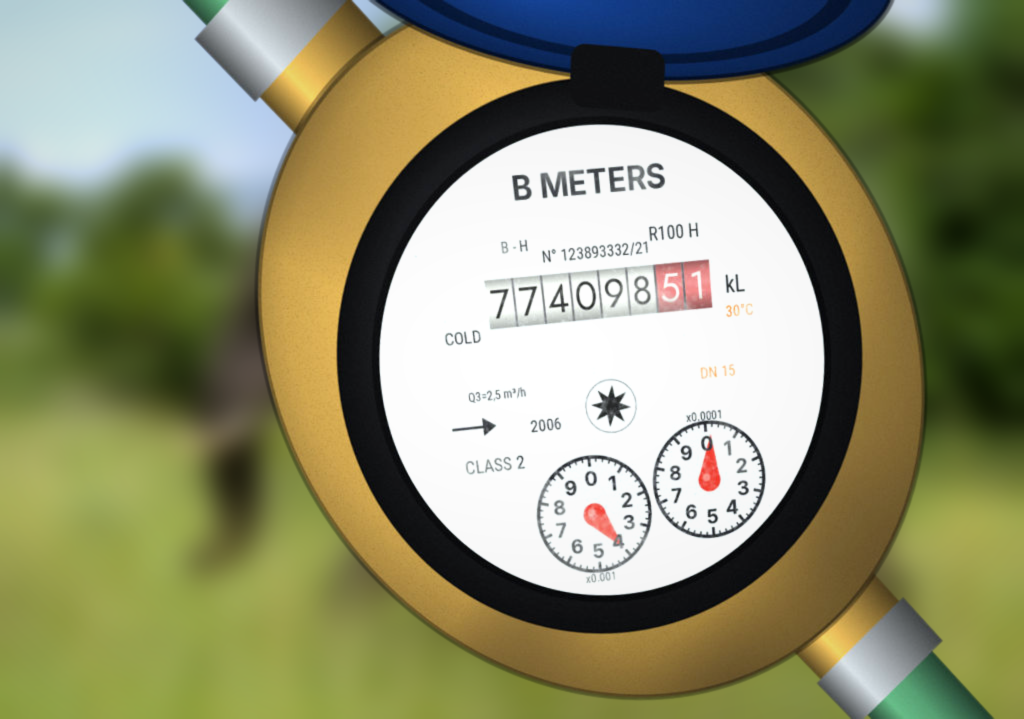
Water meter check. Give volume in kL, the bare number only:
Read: 774098.5140
